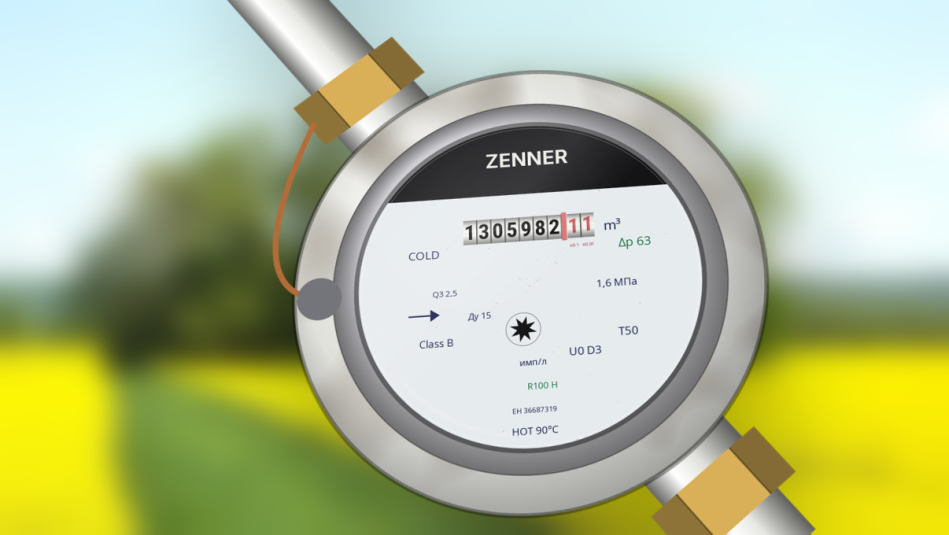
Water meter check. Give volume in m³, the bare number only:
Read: 1305982.11
